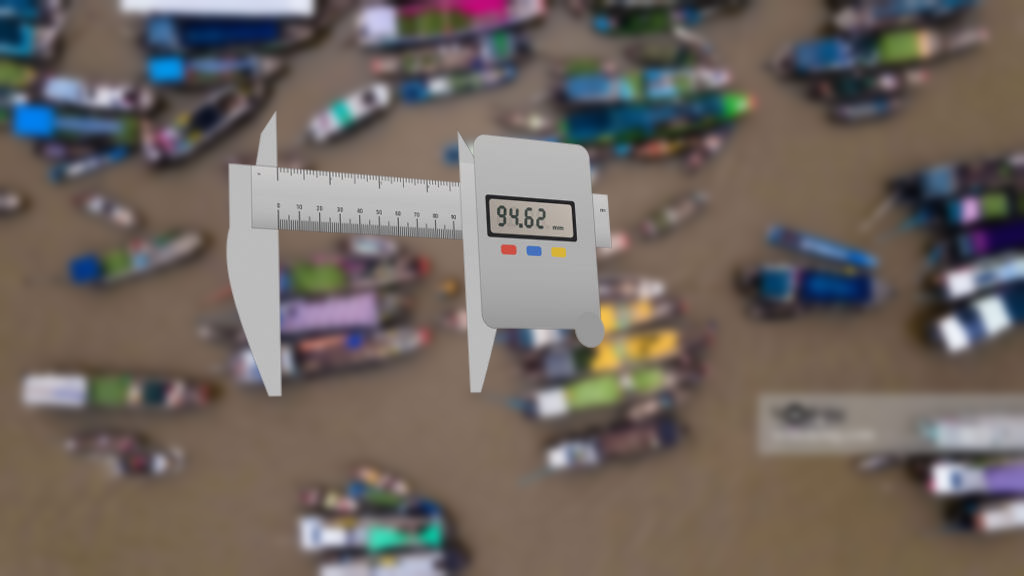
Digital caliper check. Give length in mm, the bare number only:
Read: 94.62
